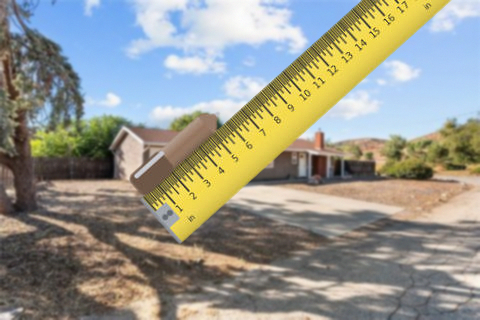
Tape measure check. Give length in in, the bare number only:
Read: 6
